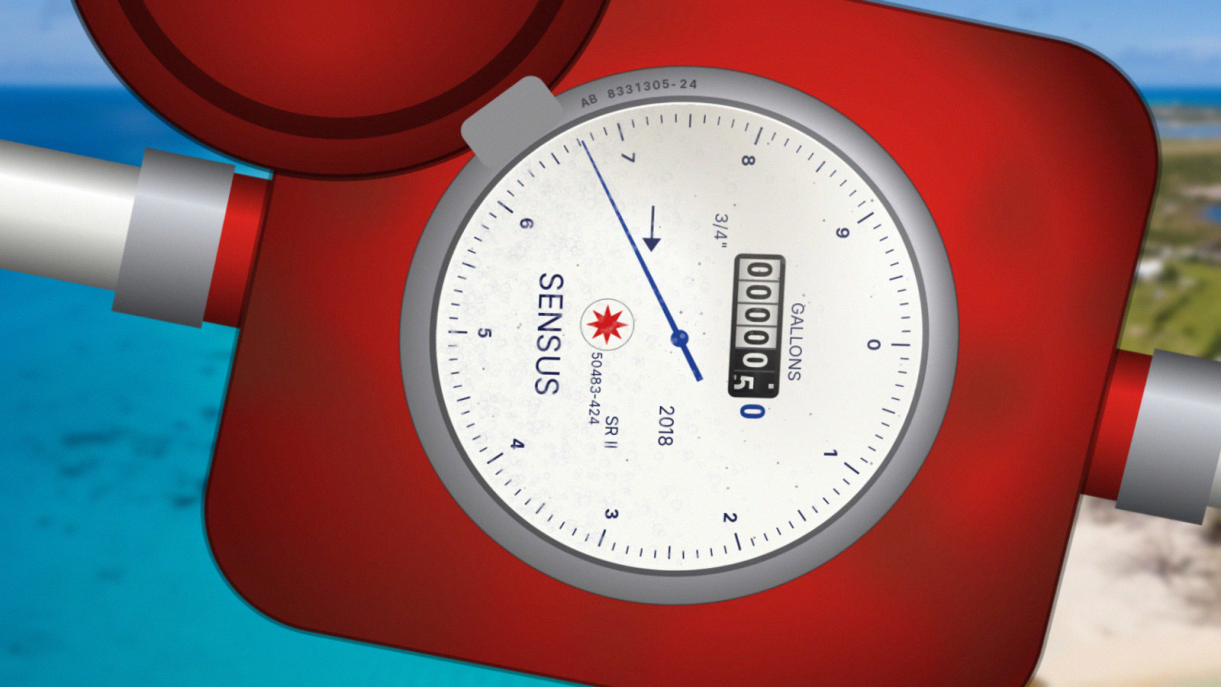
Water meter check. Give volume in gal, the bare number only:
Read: 46.7
